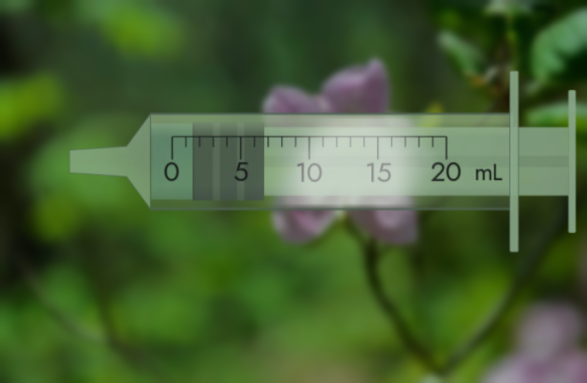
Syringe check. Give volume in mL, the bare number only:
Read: 1.5
